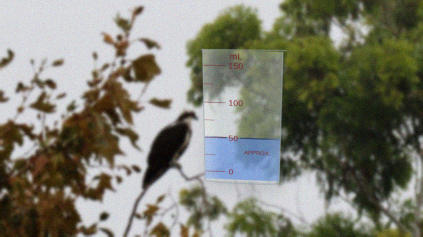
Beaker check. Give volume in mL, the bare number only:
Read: 50
